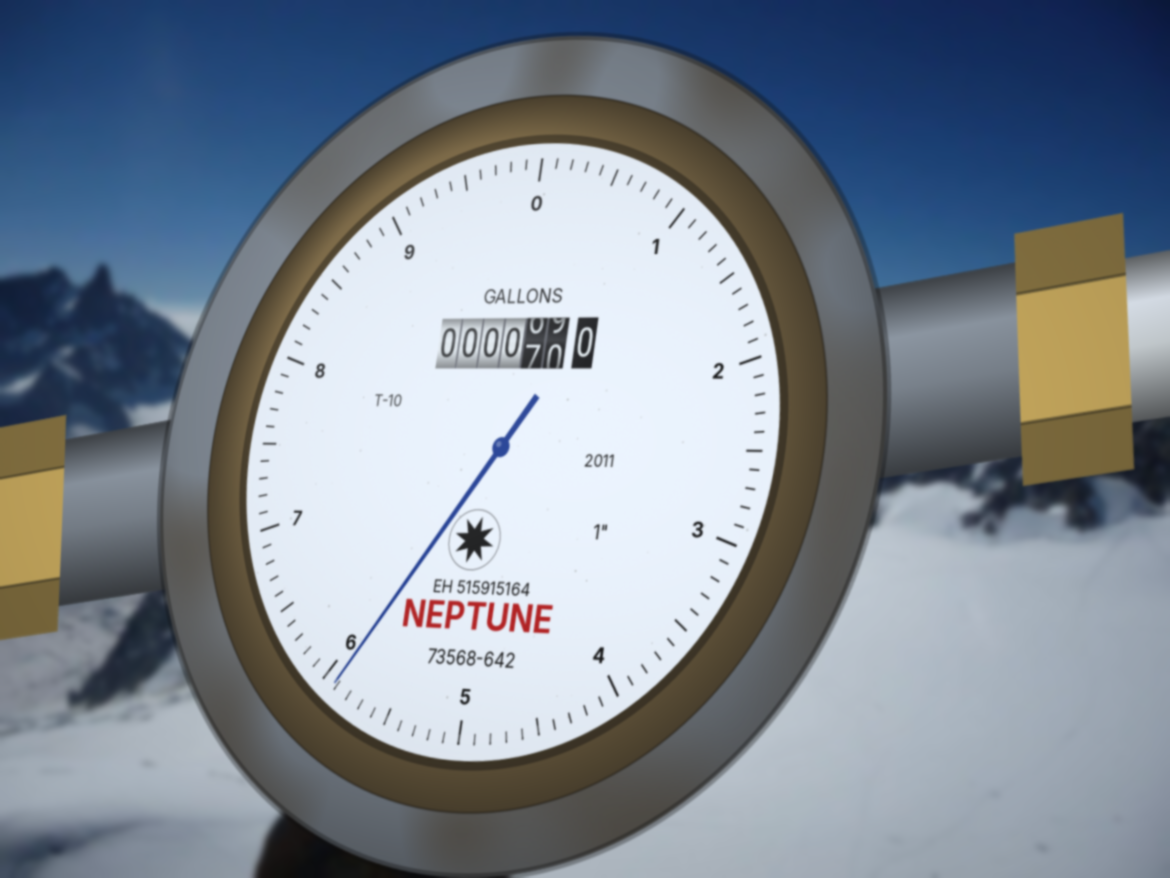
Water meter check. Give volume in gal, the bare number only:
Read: 695.9
